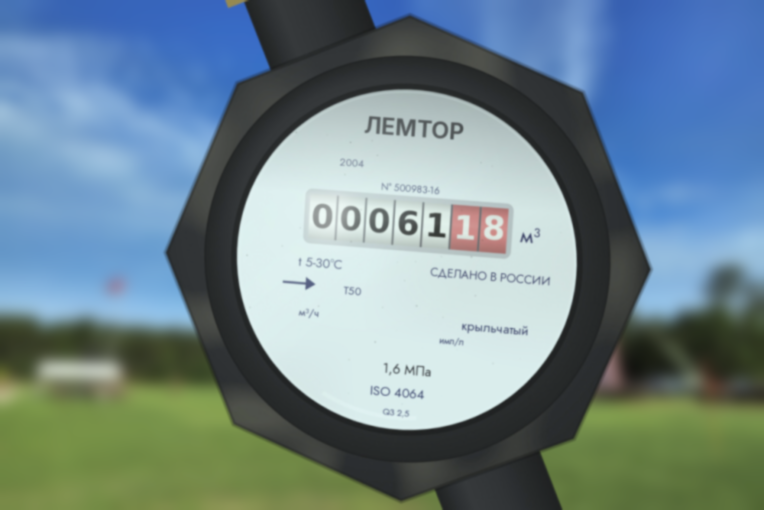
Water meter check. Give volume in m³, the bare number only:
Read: 61.18
